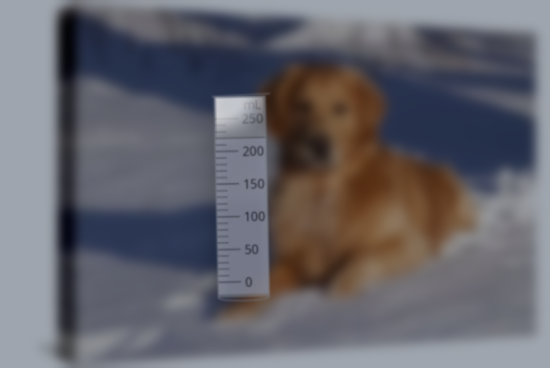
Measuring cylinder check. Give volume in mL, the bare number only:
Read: 220
